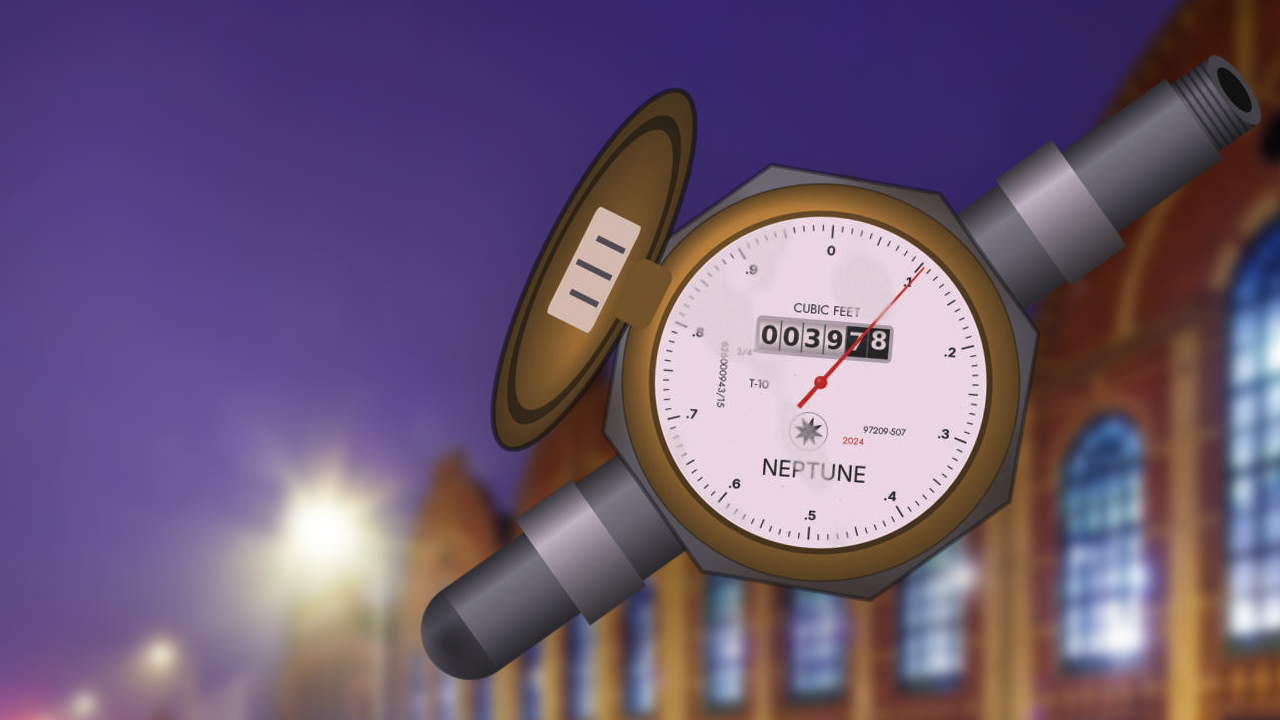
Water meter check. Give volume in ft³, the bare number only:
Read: 3978.10
